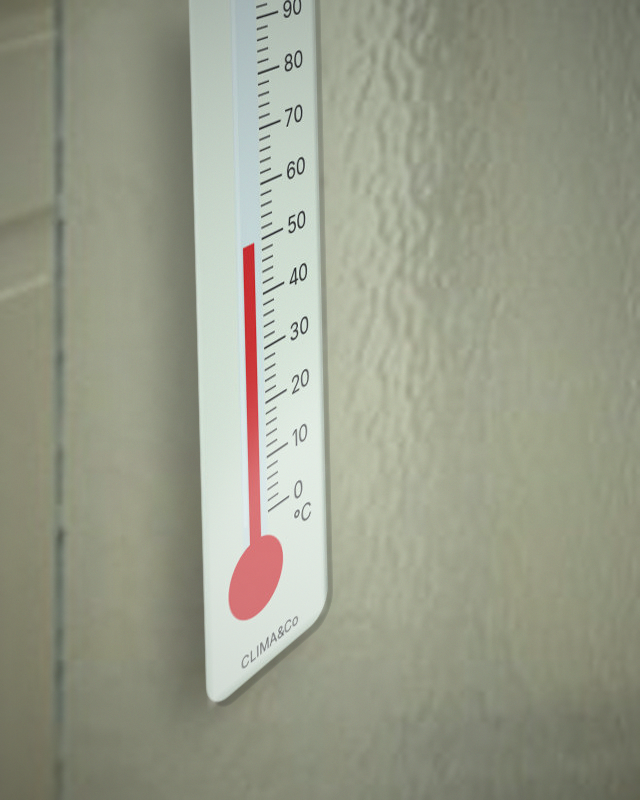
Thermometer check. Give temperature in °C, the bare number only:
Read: 50
